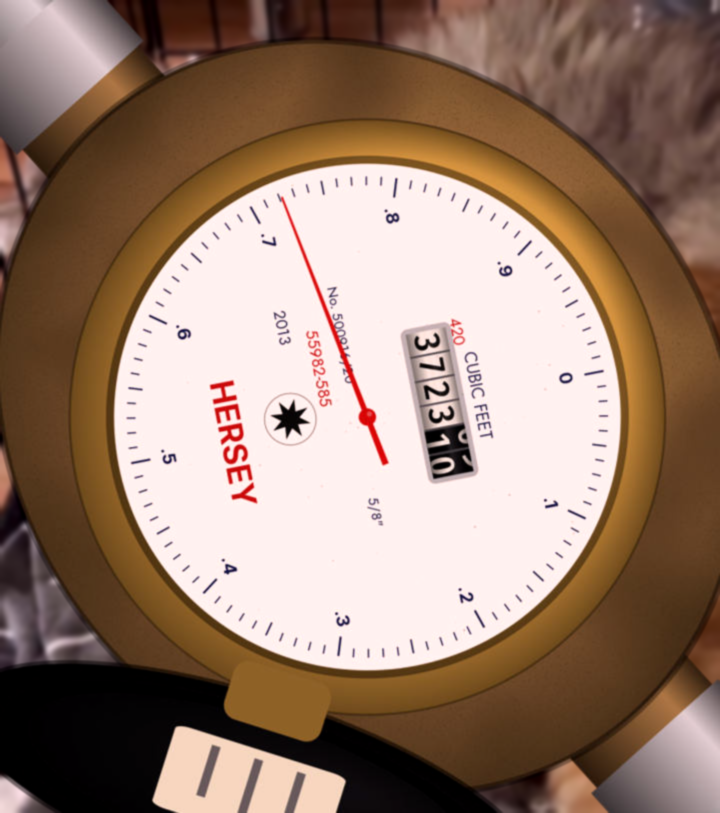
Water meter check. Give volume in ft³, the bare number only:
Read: 372309.72
